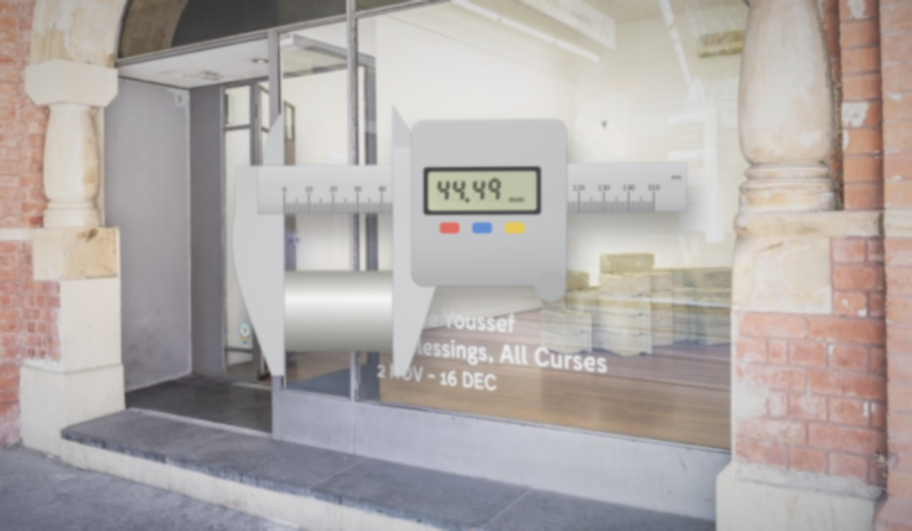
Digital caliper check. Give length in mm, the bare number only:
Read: 44.49
